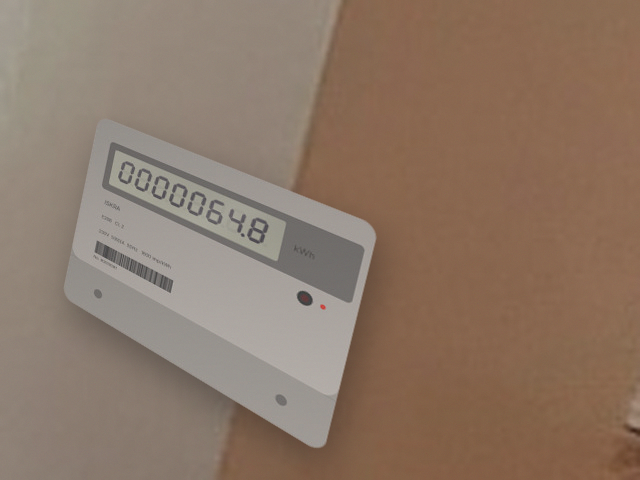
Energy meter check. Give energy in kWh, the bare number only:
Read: 64.8
